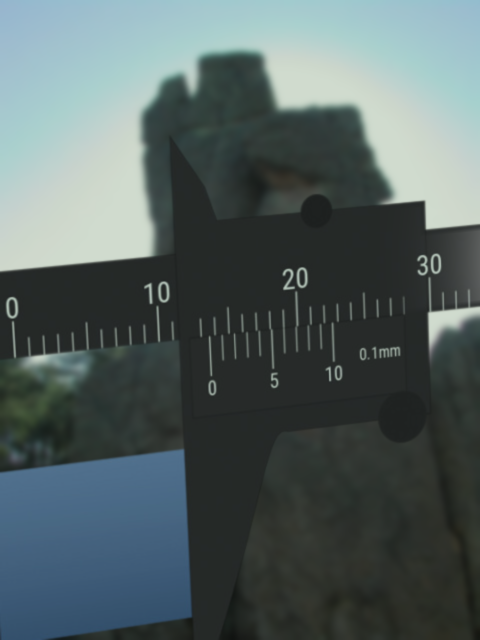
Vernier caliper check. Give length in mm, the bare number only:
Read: 13.6
